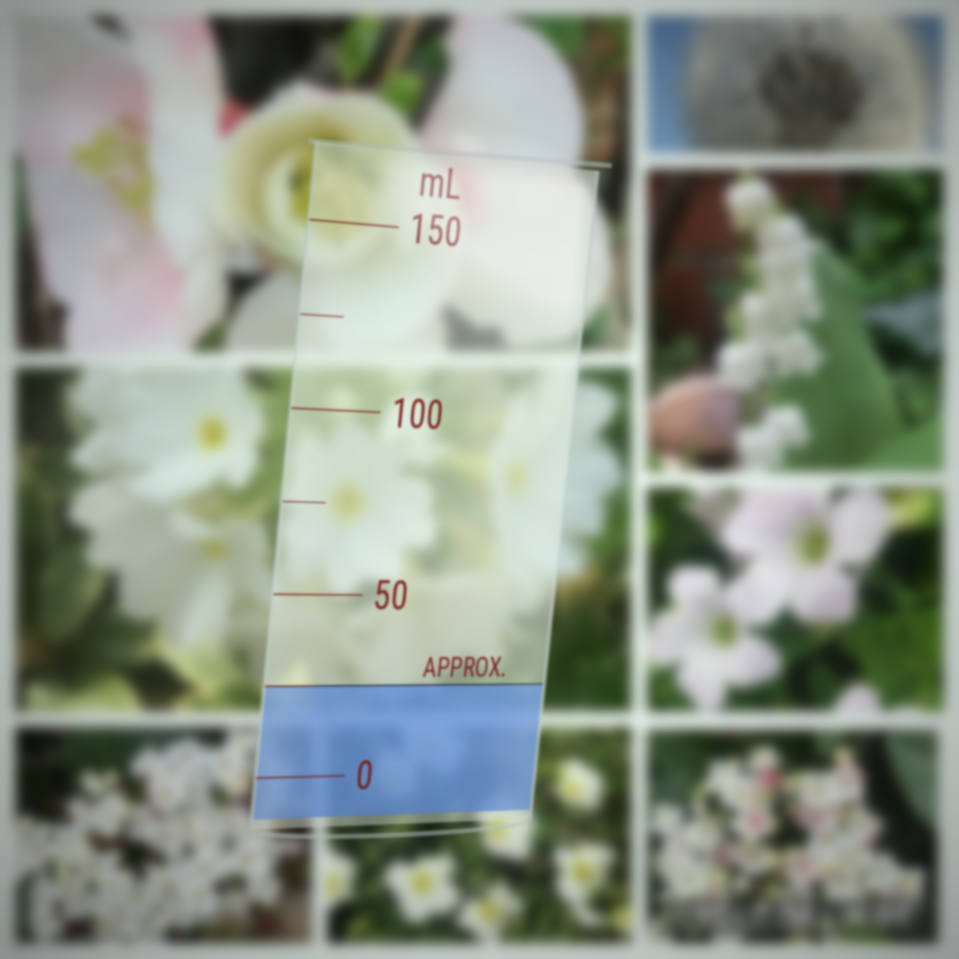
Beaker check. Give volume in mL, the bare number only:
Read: 25
